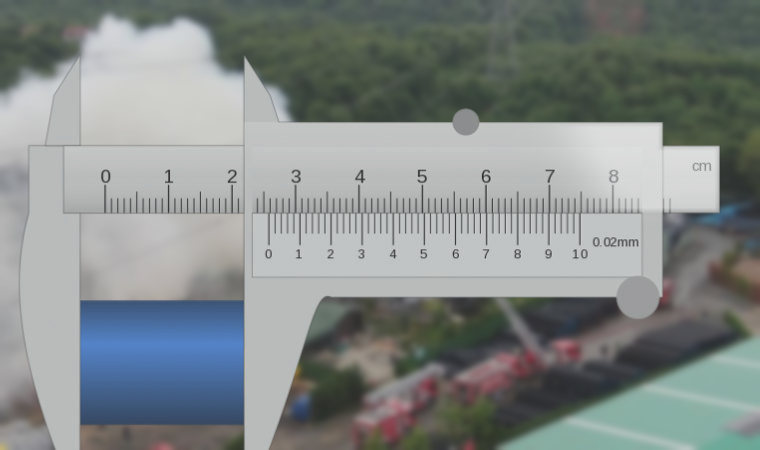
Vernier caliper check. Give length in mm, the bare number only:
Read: 25.8
